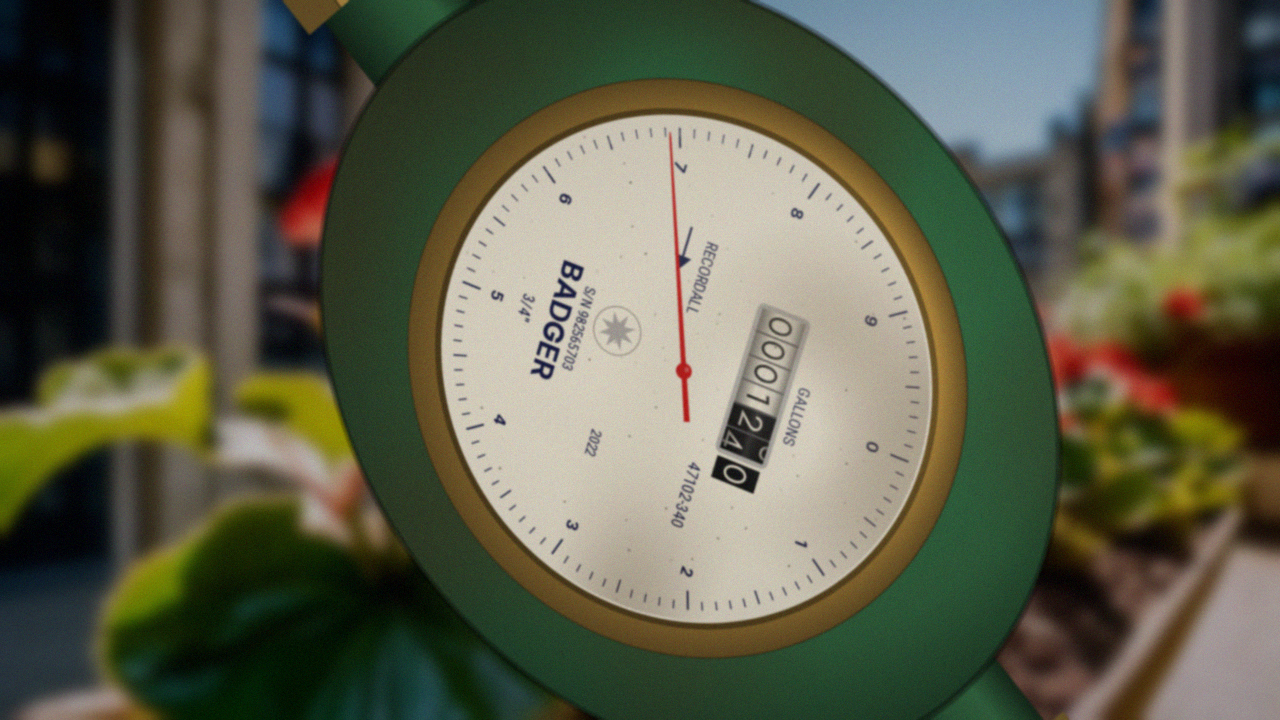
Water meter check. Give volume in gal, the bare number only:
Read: 1236.9
